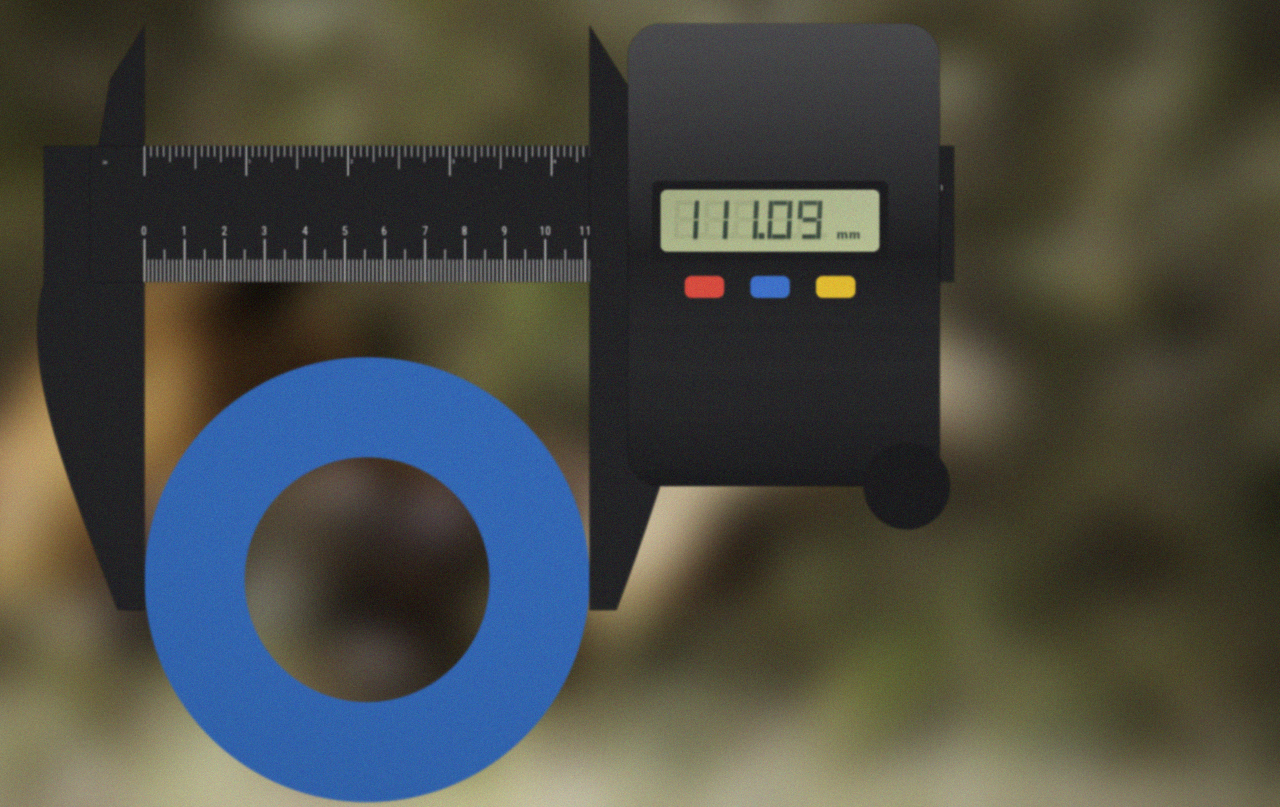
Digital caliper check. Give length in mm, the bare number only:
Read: 111.09
